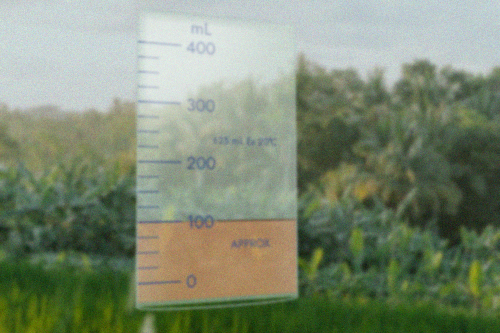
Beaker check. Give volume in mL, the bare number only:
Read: 100
